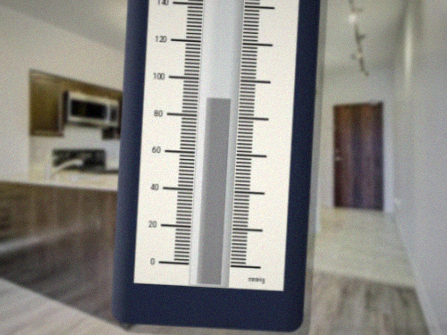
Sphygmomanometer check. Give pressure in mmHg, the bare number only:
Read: 90
